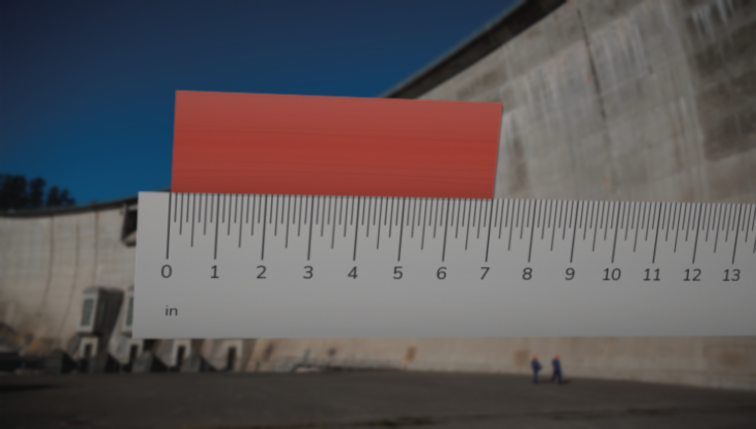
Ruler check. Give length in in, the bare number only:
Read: 7
